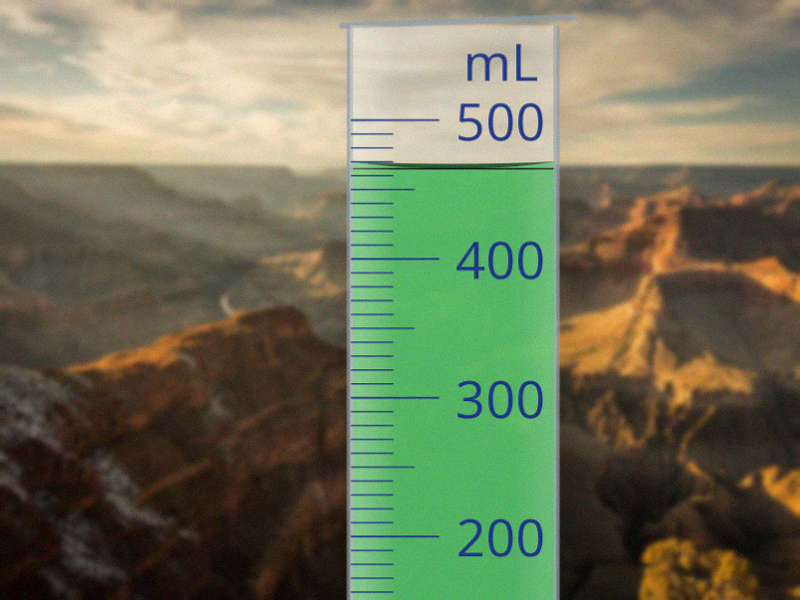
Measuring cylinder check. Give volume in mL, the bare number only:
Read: 465
